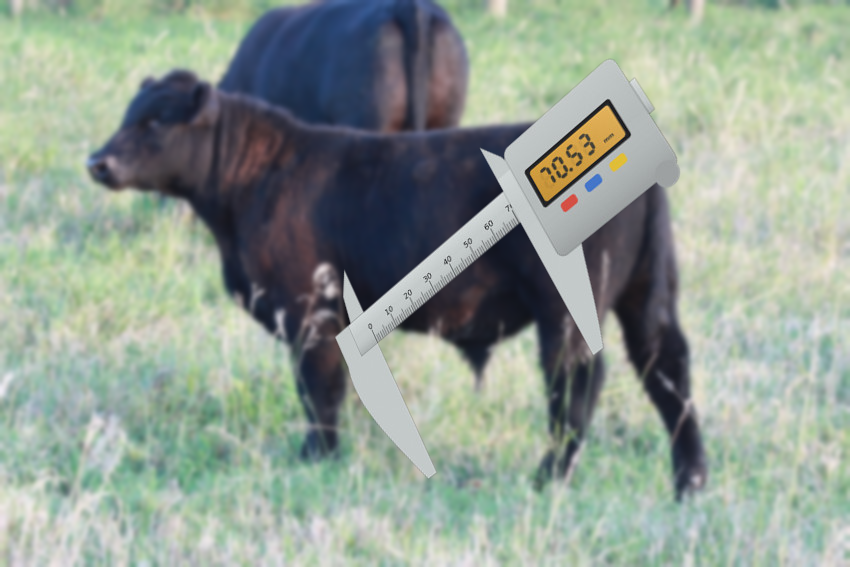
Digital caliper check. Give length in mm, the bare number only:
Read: 70.53
